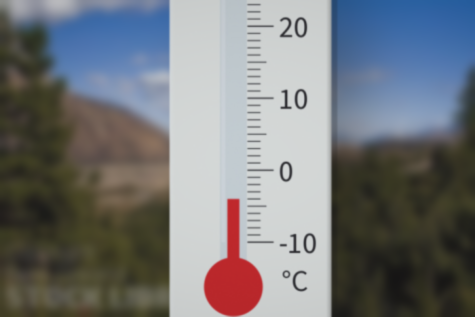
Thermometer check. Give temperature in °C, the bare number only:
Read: -4
